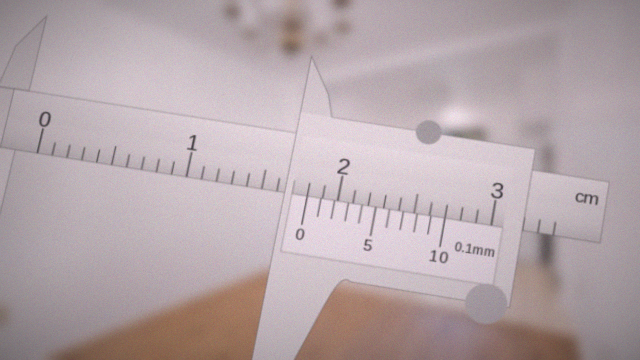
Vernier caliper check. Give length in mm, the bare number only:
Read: 18.0
